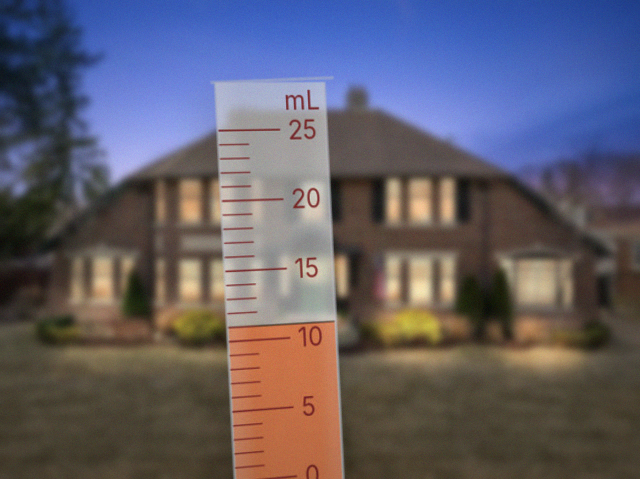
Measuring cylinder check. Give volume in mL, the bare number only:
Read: 11
